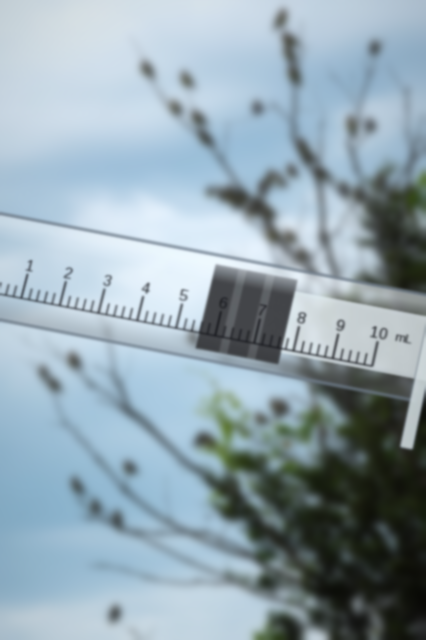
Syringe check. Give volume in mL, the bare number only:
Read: 5.6
